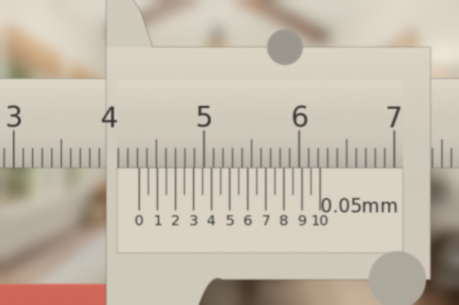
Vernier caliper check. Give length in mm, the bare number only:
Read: 43.2
